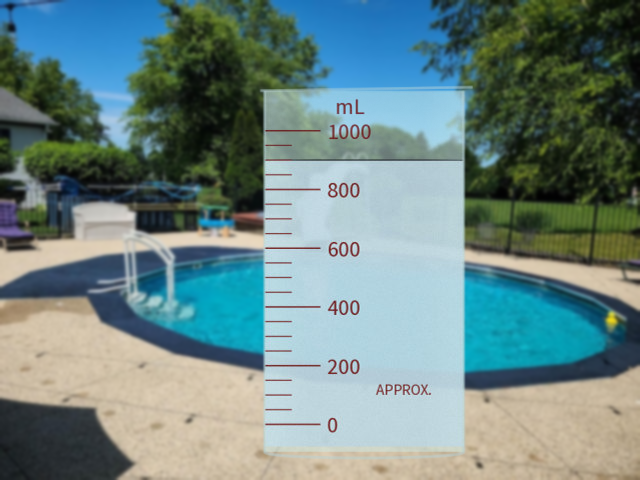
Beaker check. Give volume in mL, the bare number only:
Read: 900
